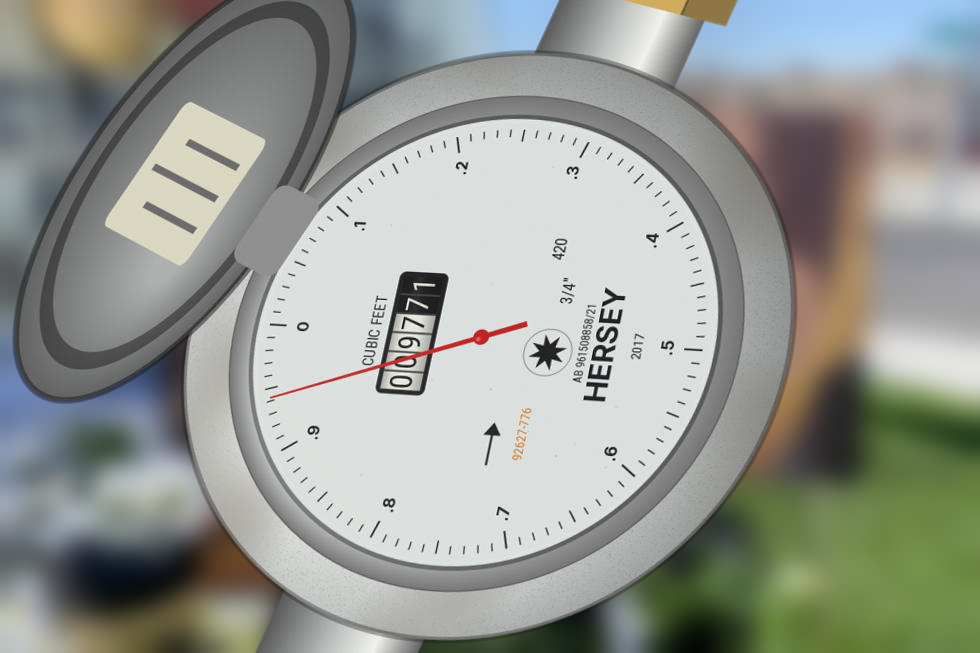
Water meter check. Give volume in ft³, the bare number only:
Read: 9770.94
